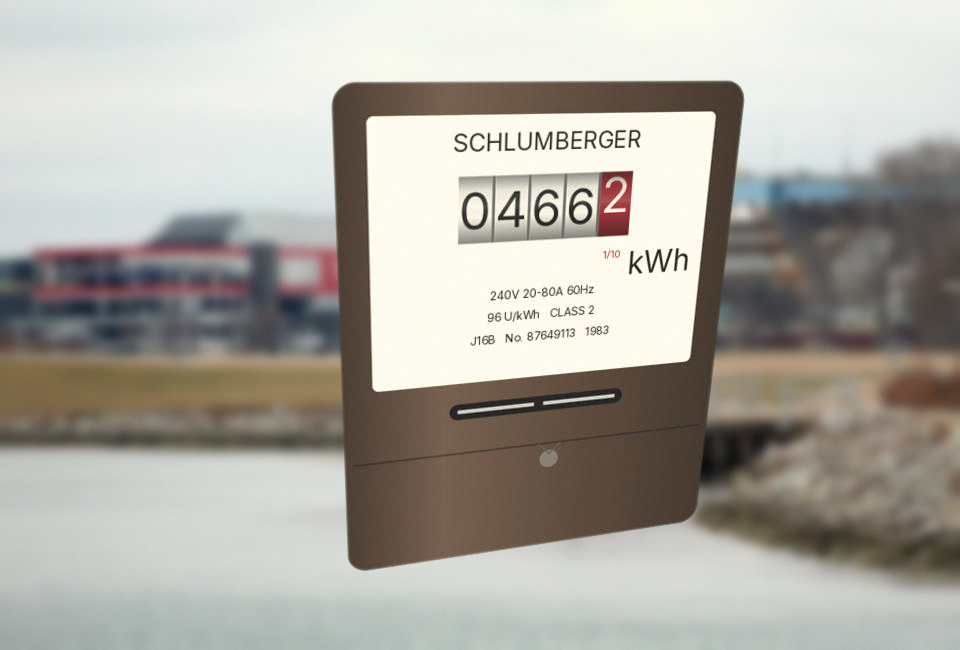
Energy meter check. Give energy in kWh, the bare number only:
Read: 466.2
